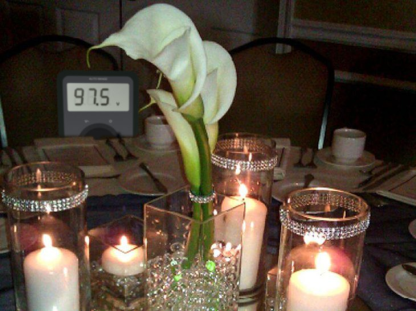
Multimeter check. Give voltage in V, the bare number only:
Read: 97.5
